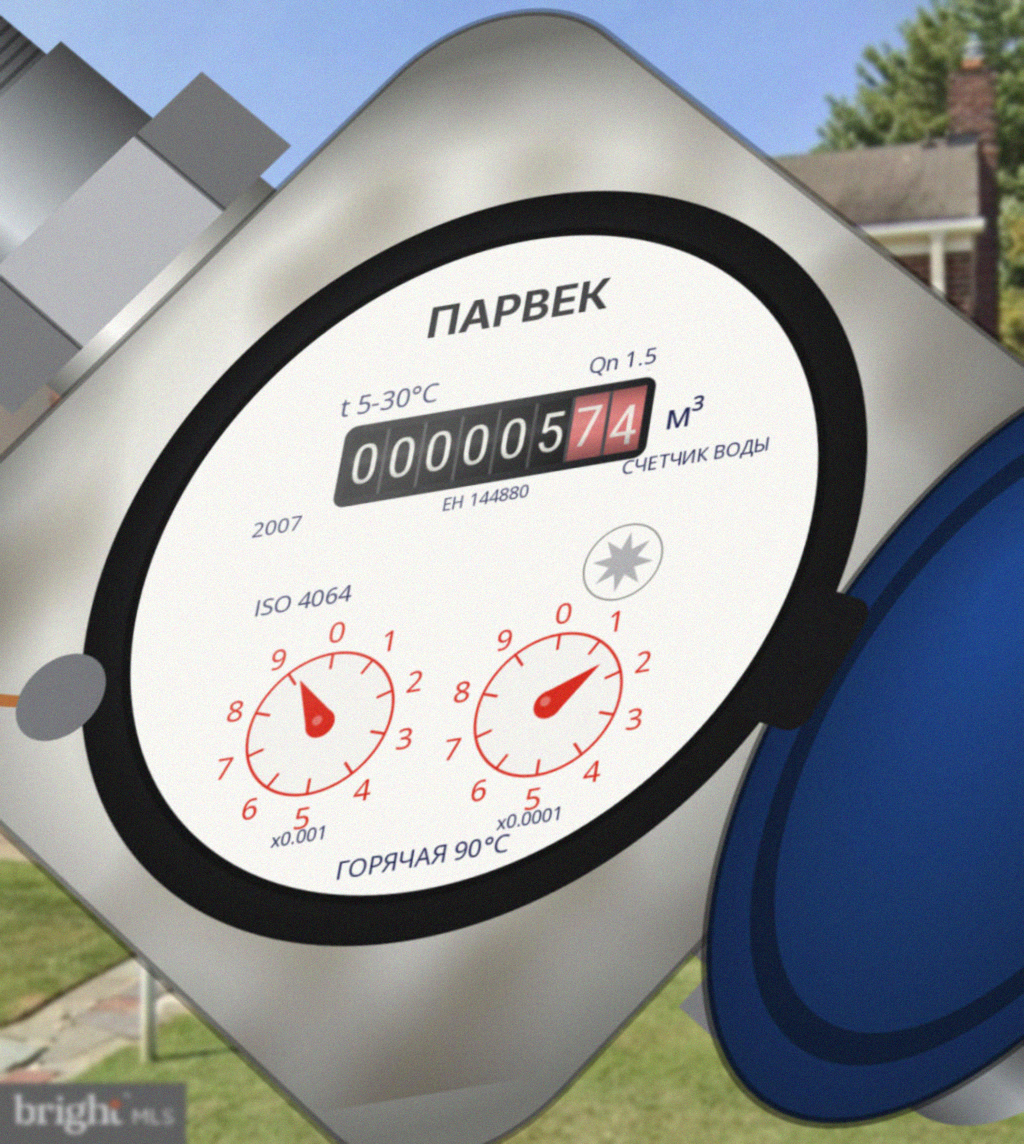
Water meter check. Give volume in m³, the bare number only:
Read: 5.7391
